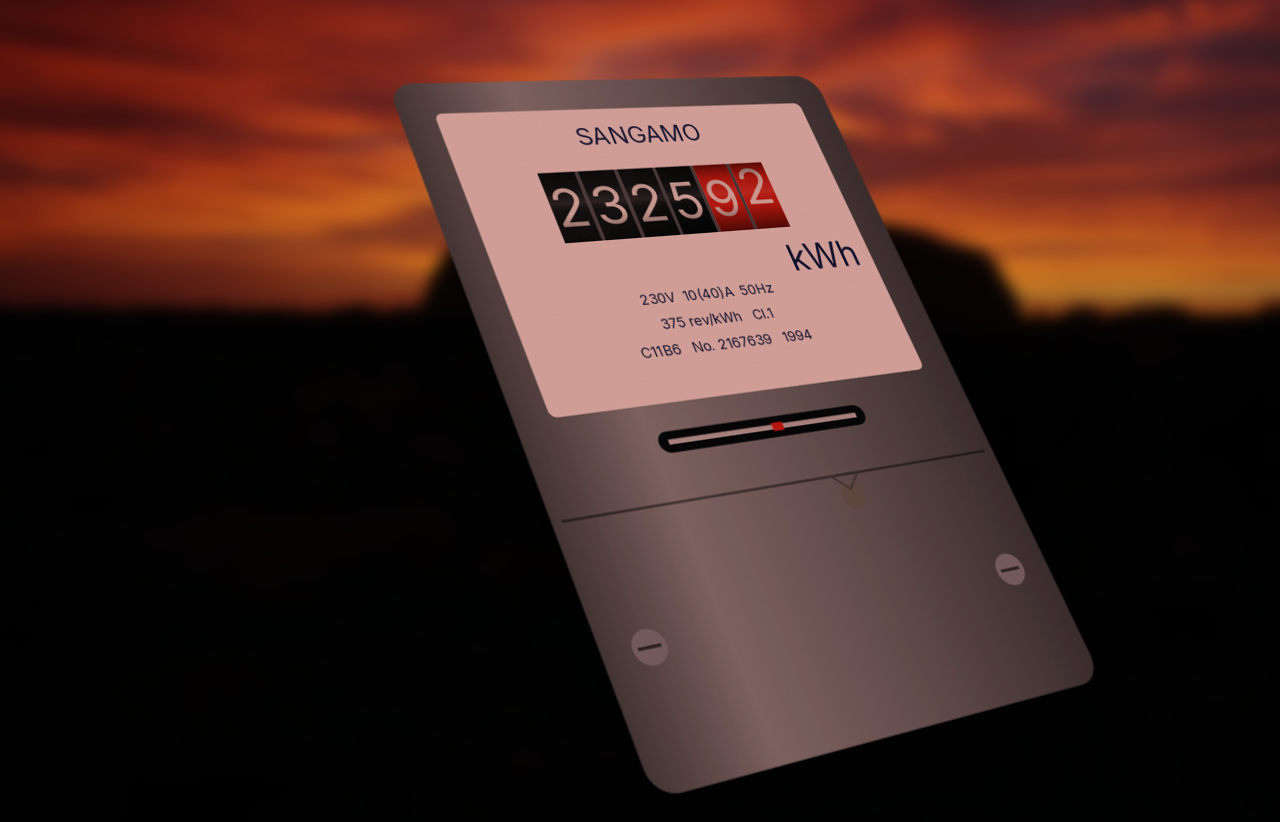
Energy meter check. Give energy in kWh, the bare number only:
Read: 2325.92
